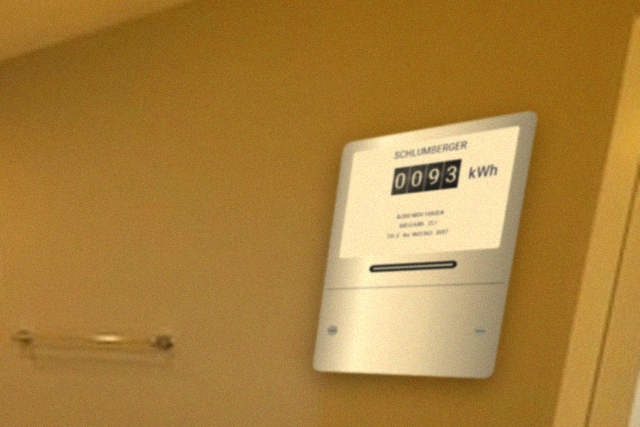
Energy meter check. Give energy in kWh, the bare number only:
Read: 93
